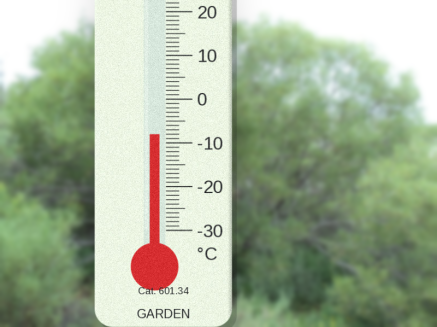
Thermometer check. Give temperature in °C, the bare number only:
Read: -8
